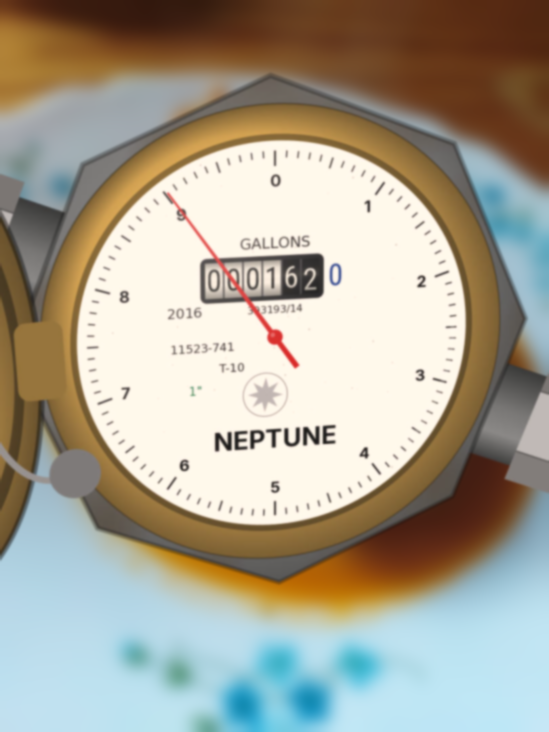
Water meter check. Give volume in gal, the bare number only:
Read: 1619.0
